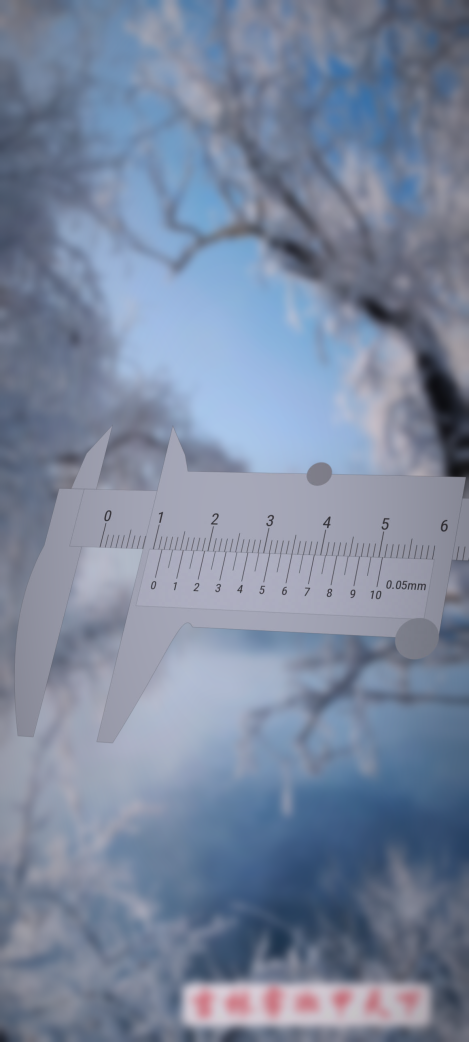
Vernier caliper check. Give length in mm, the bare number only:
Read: 11.6
